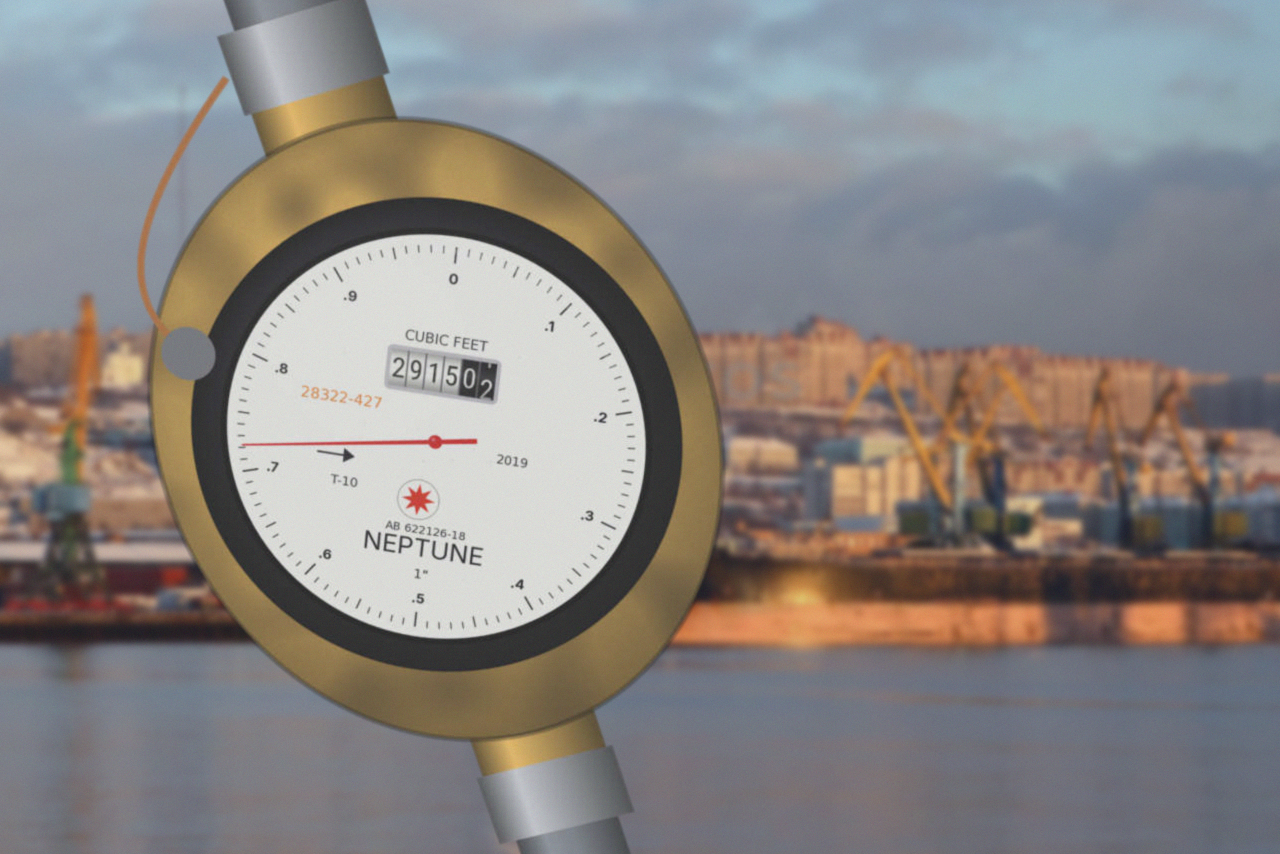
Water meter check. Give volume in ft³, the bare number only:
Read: 291501.72
